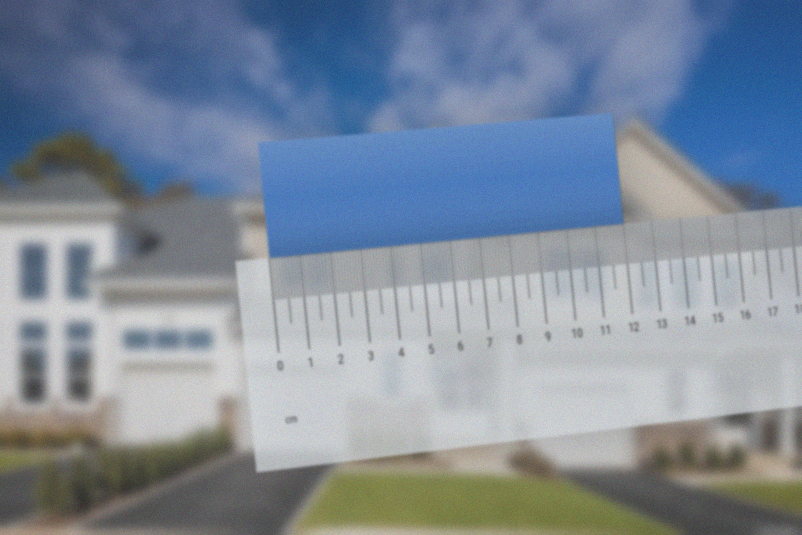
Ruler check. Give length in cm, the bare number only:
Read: 12
